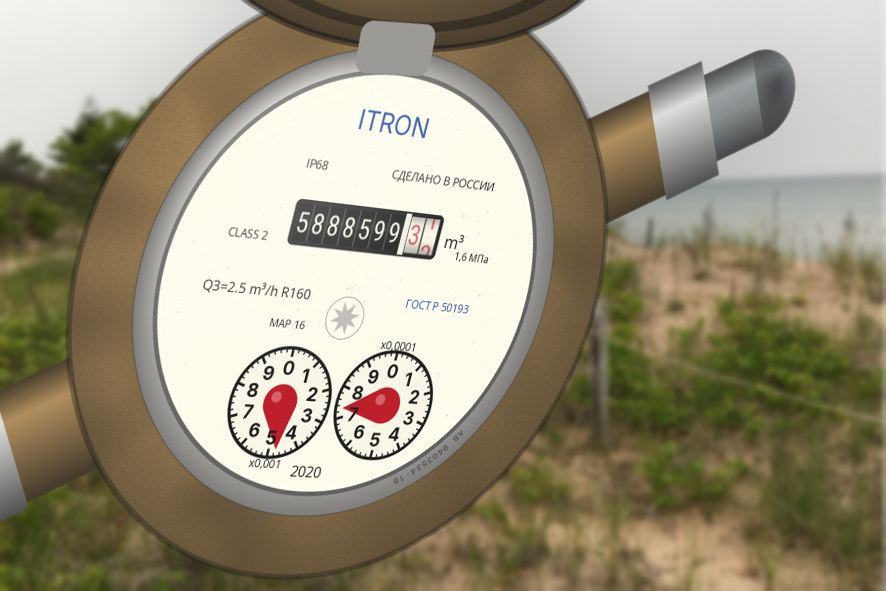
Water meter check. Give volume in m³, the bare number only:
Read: 5888599.3147
